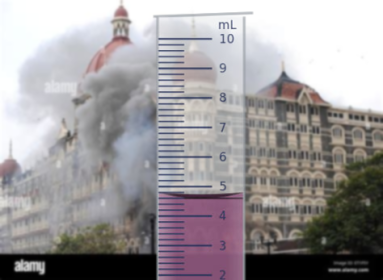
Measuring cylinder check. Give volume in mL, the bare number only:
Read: 4.6
